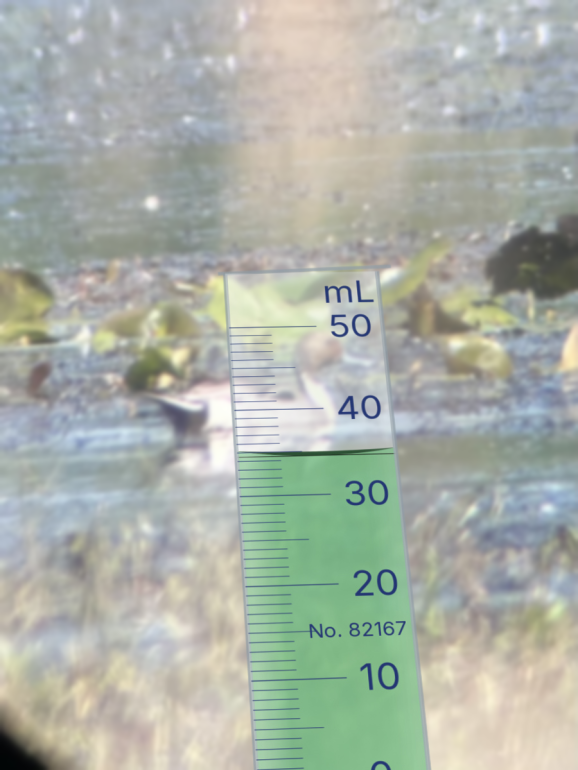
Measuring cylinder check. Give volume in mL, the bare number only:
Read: 34.5
